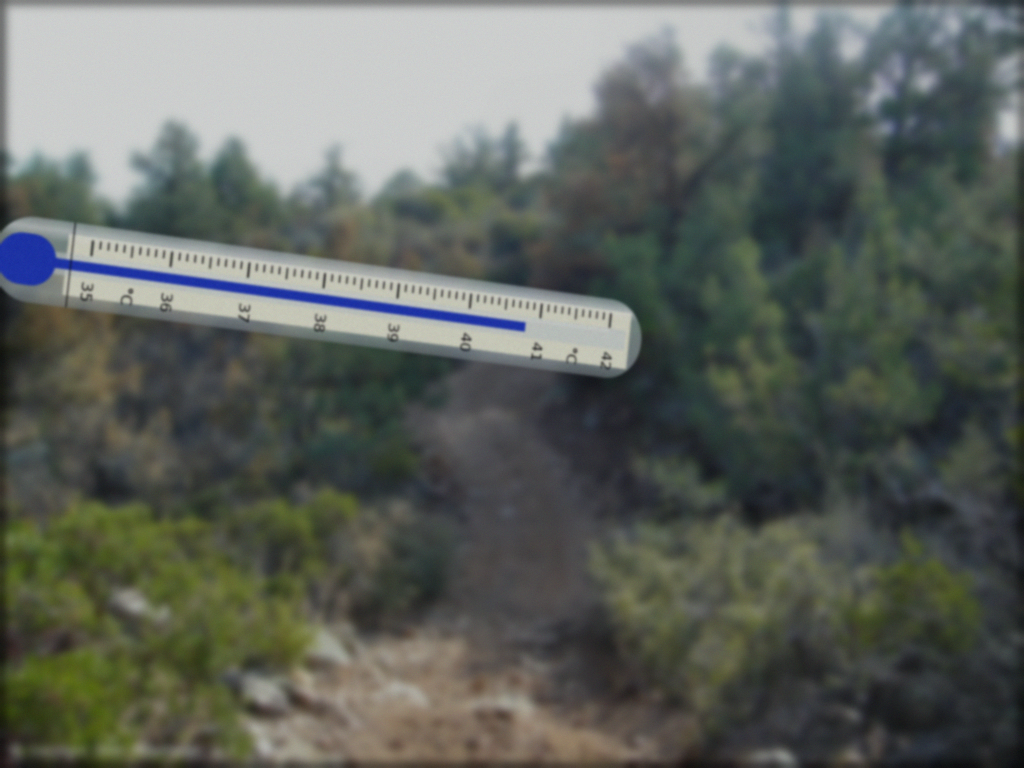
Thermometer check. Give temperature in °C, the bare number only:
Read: 40.8
